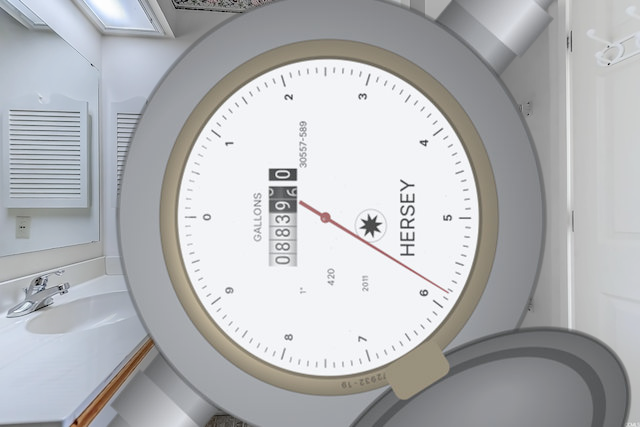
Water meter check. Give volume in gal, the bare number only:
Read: 883955.8
